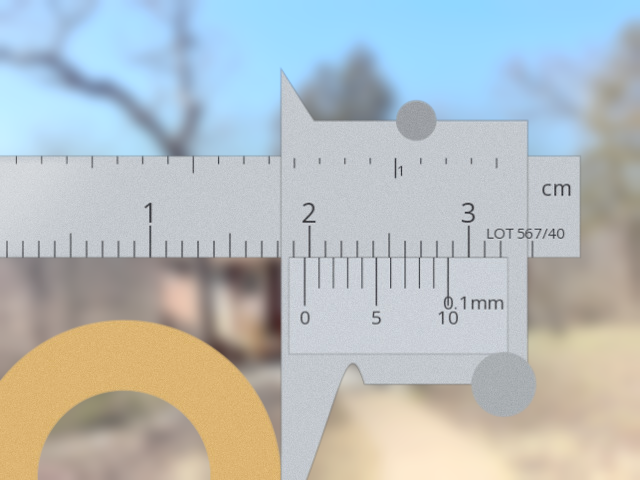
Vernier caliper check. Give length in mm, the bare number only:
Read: 19.7
